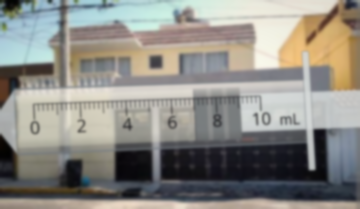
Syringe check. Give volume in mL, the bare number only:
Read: 7
